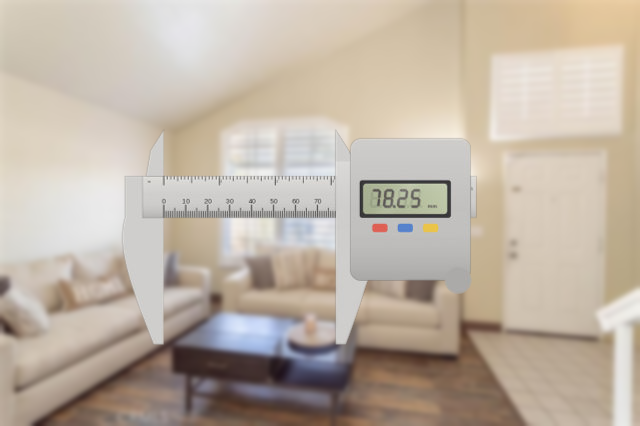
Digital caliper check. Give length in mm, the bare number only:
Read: 78.25
